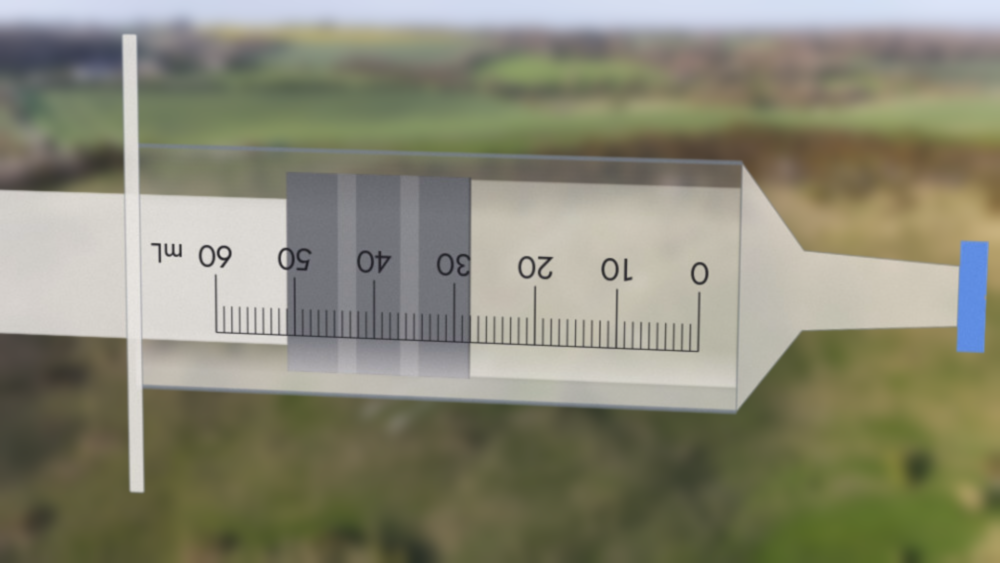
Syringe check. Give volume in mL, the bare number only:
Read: 28
